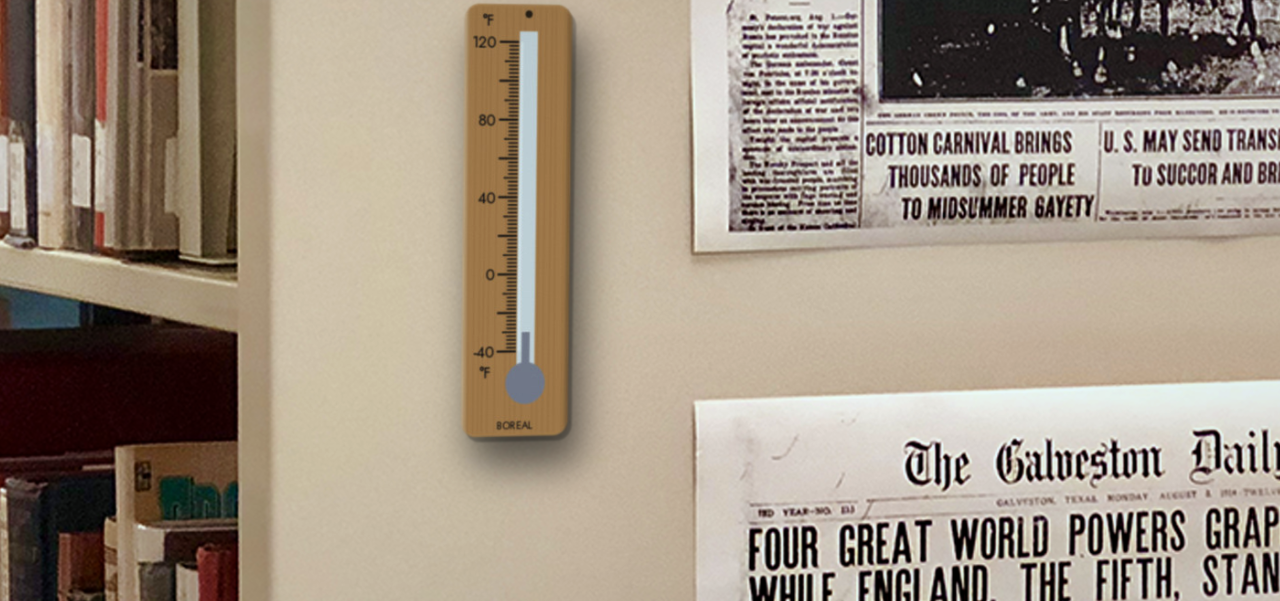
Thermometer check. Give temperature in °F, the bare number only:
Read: -30
